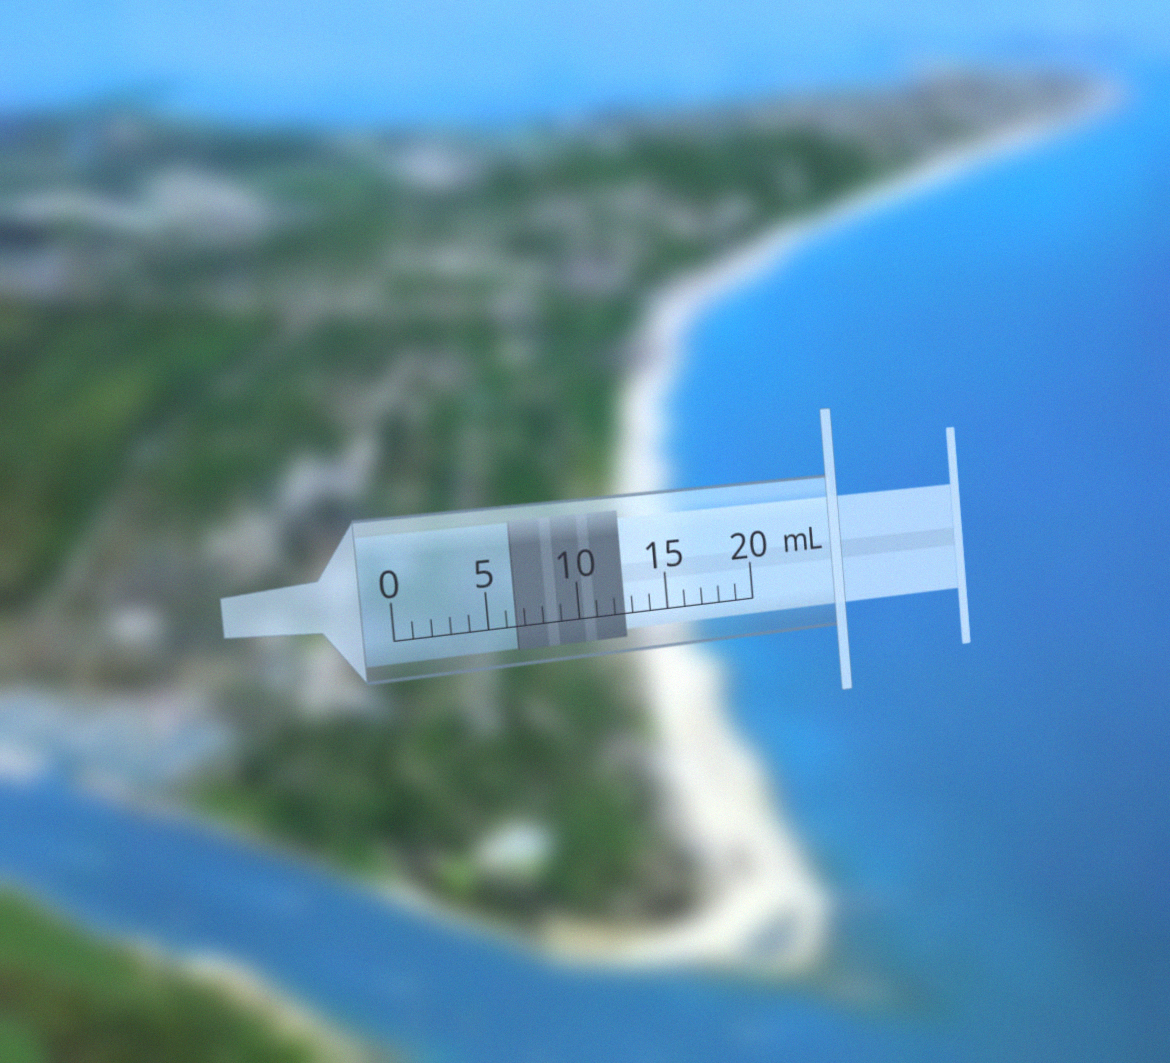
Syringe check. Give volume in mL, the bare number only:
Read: 6.5
